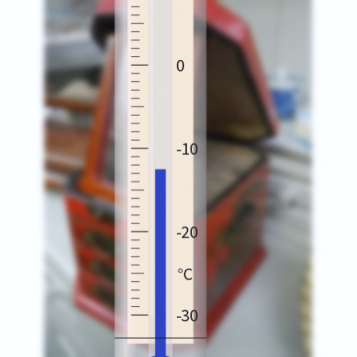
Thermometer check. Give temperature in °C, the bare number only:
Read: -12.5
